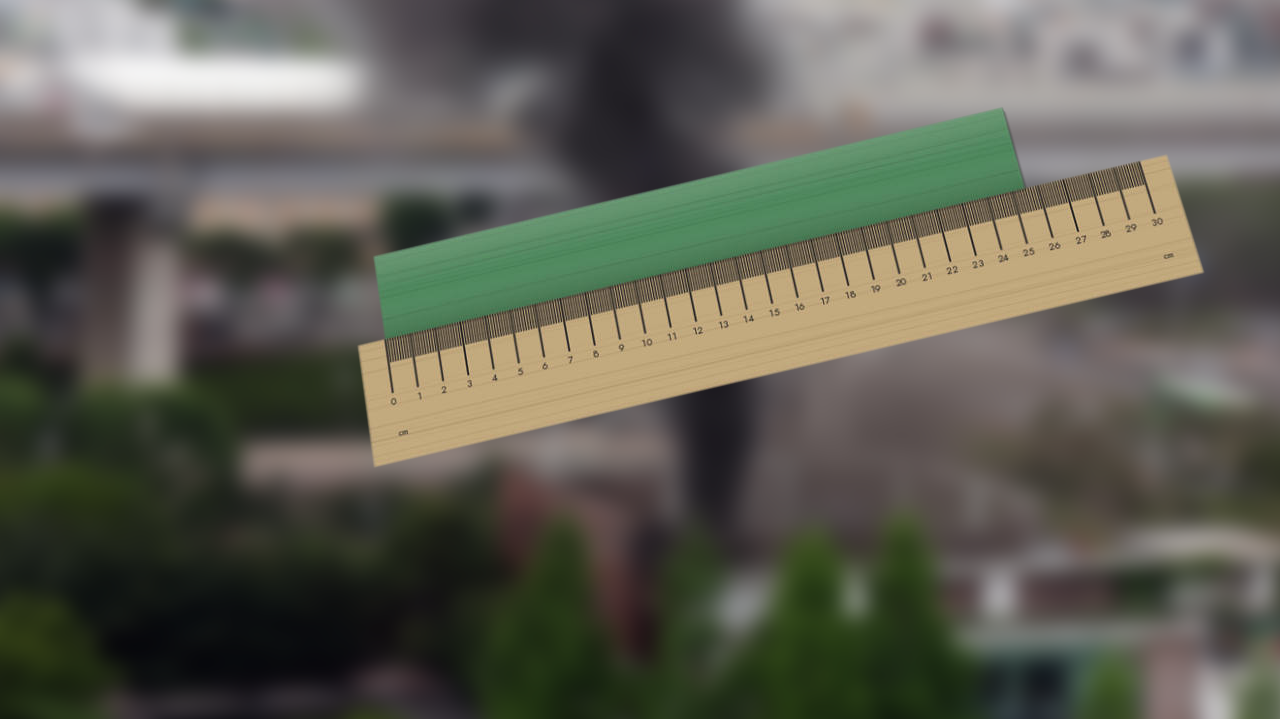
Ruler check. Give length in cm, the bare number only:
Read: 25.5
